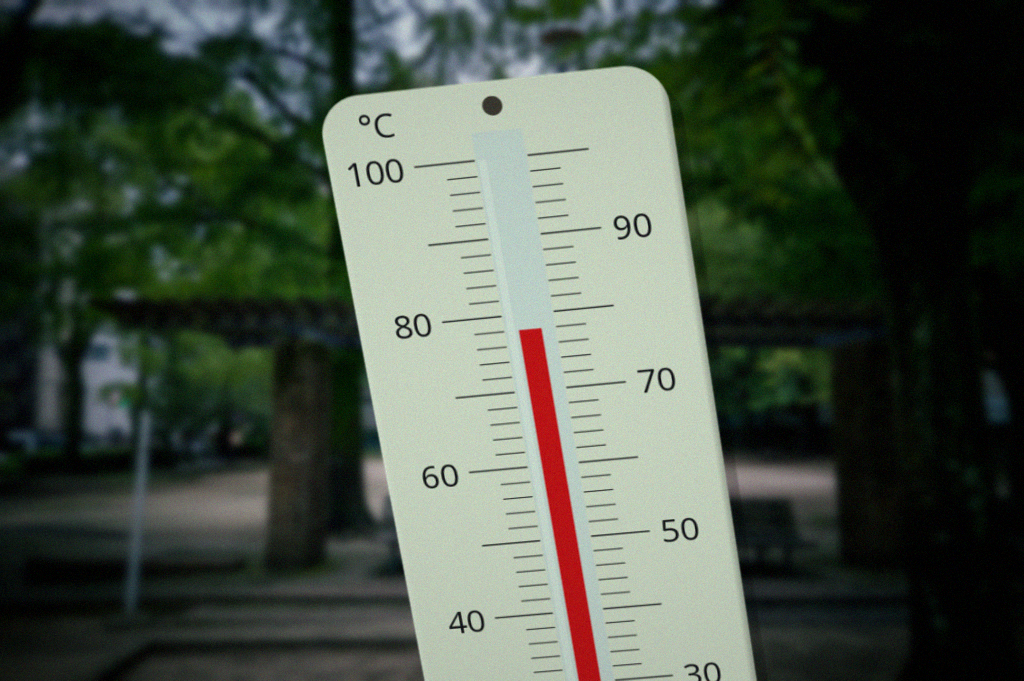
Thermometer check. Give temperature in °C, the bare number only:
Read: 78
